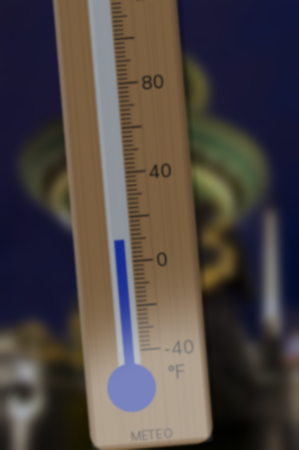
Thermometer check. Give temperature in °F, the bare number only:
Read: 10
